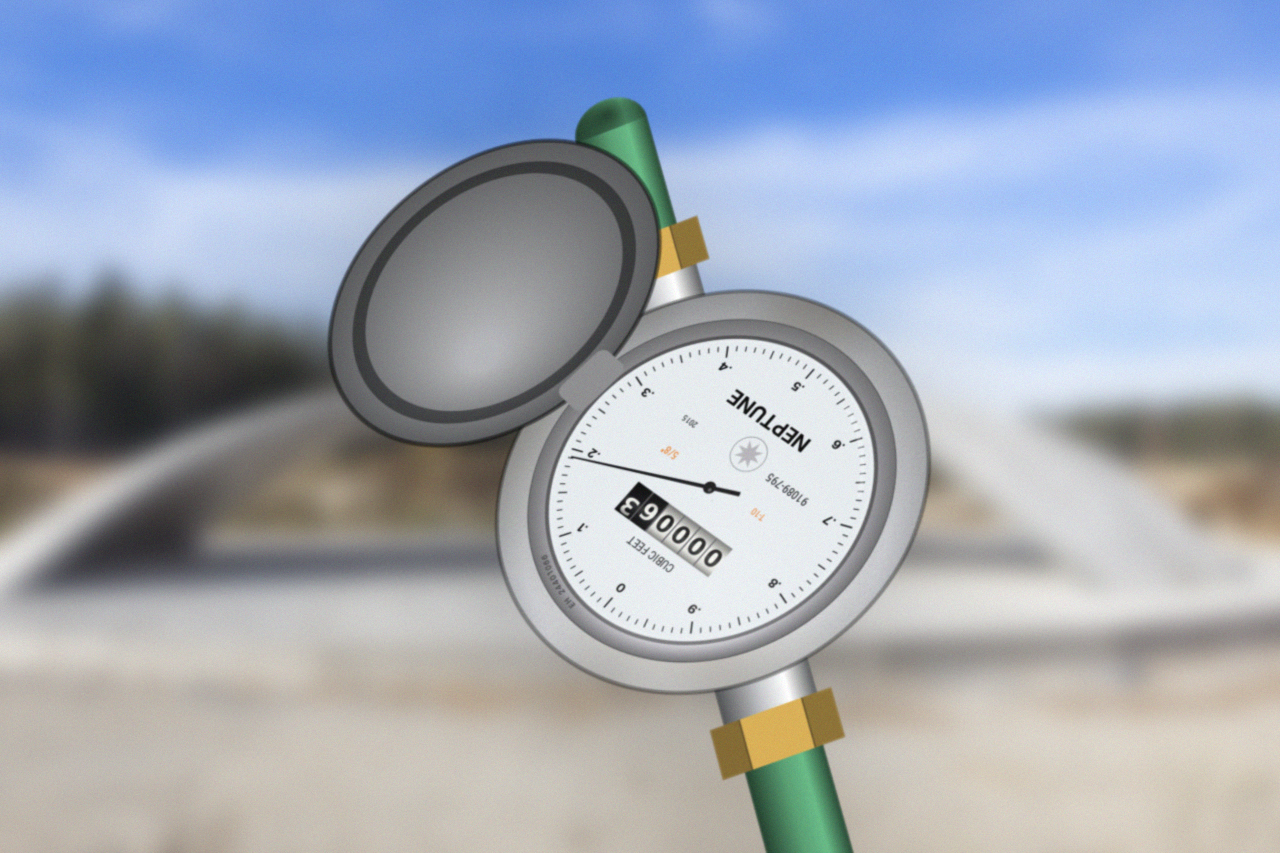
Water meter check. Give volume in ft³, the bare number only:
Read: 63.19
